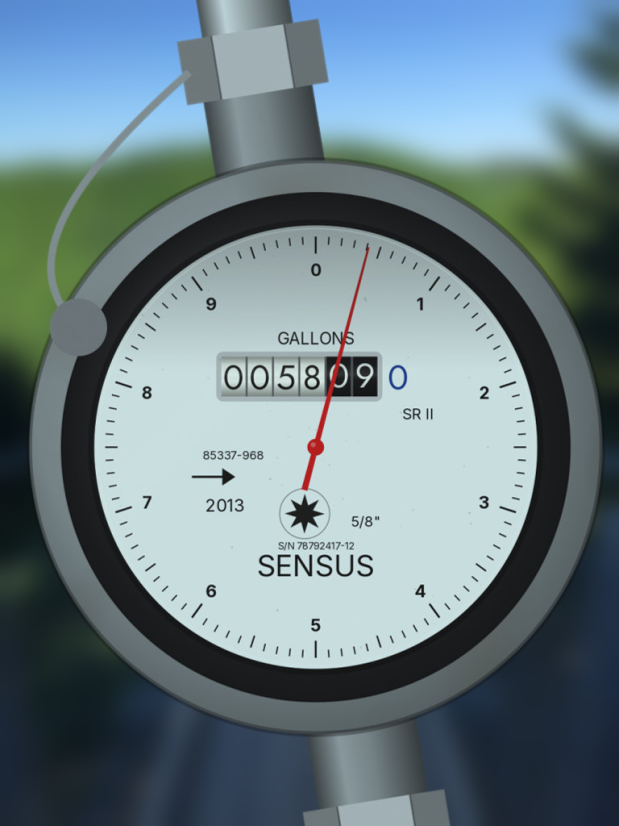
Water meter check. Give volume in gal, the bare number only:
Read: 58090.4
